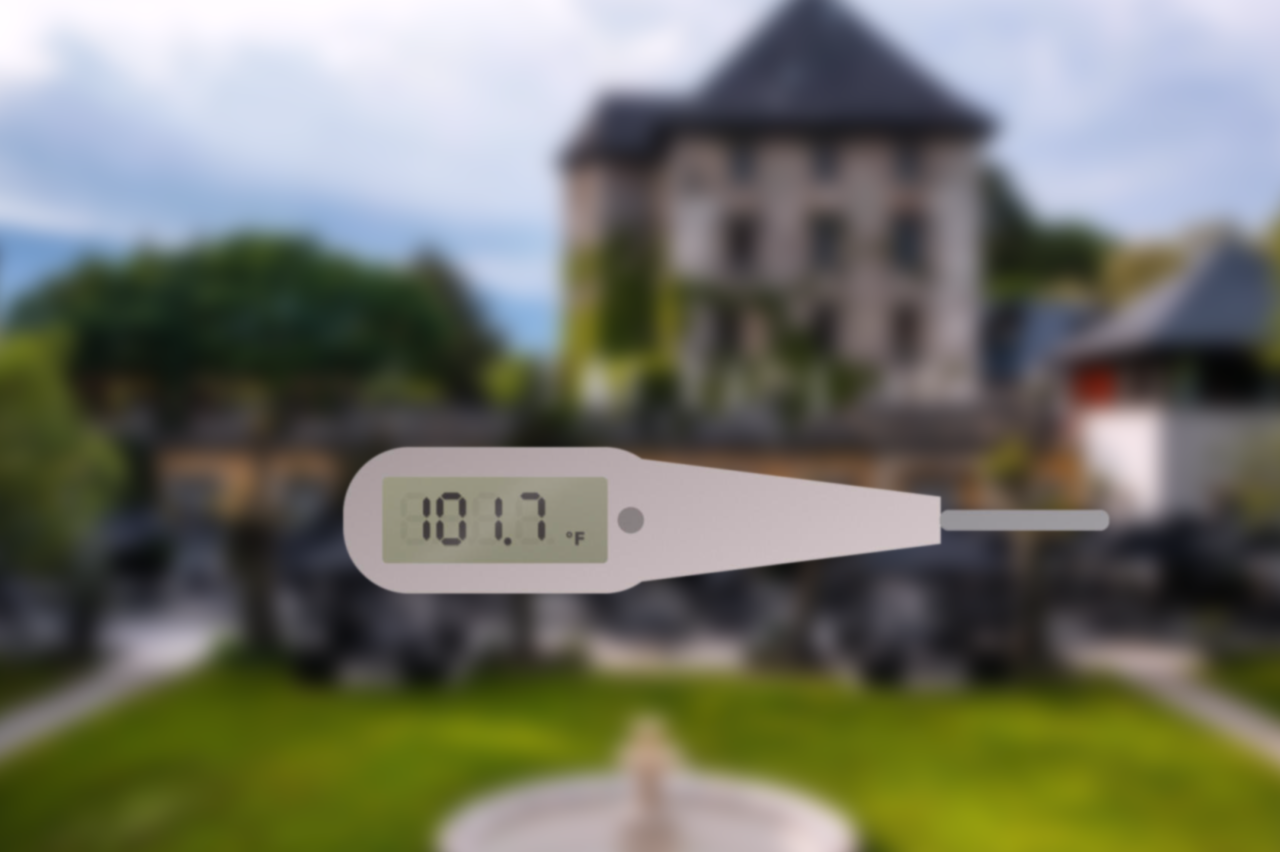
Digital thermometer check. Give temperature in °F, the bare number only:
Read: 101.7
